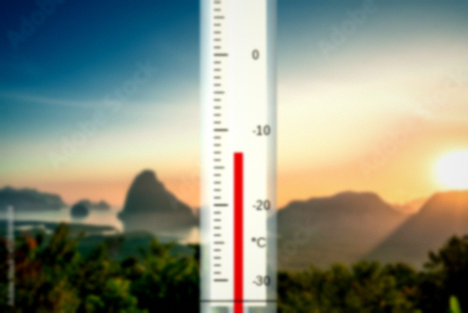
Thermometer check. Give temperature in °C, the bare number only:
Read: -13
